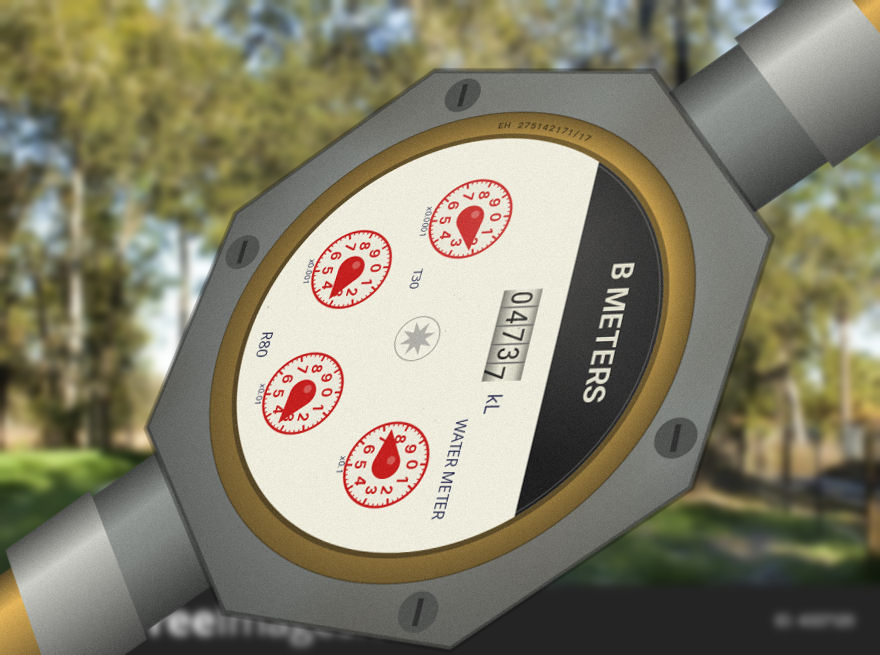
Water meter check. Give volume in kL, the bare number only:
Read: 4736.7332
